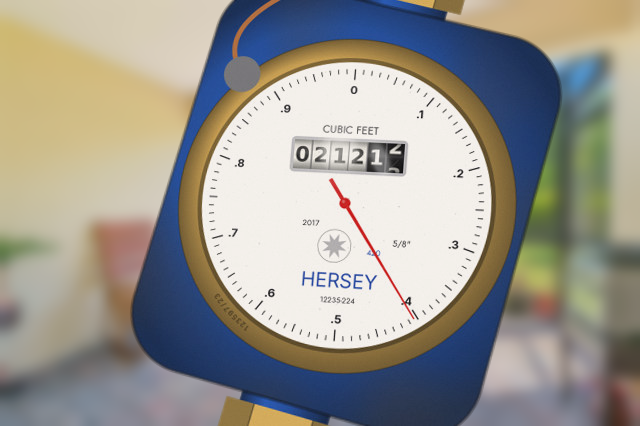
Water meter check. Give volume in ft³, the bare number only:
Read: 21212.40
